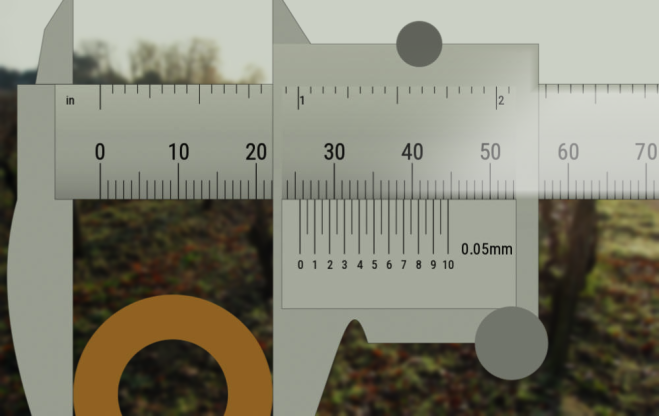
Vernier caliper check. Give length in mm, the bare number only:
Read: 25.6
